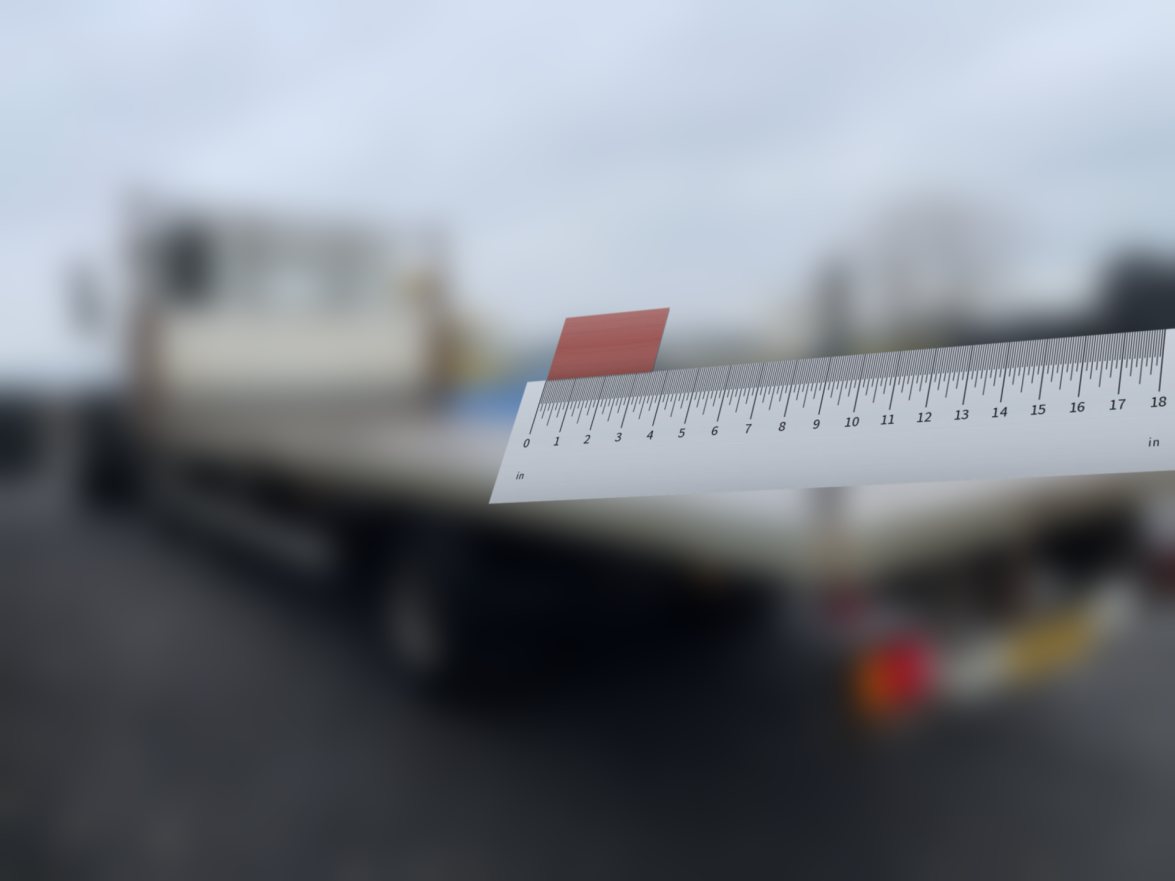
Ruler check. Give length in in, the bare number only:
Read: 3.5
